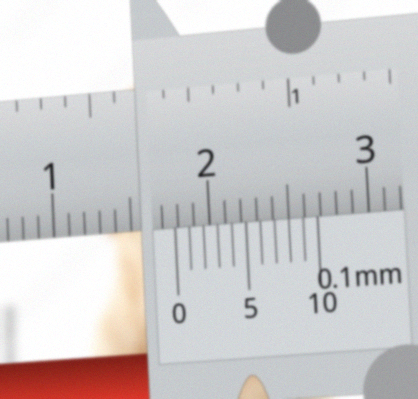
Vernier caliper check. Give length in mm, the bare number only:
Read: 17.8
